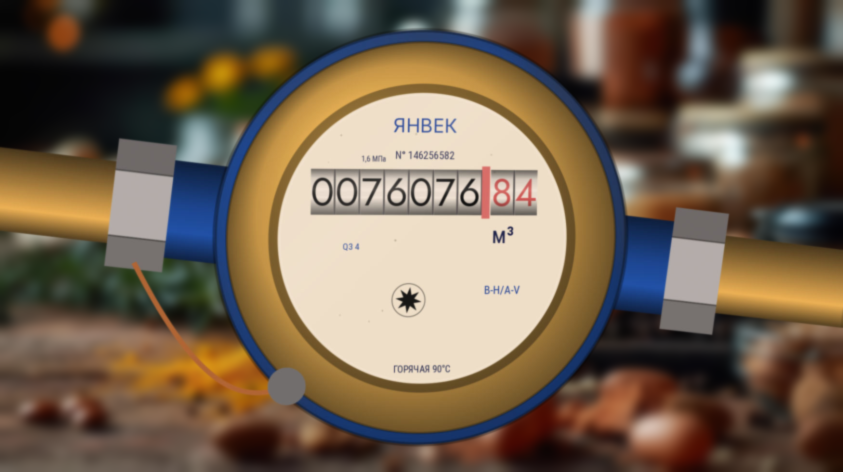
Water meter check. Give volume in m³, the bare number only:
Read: 76076.84
